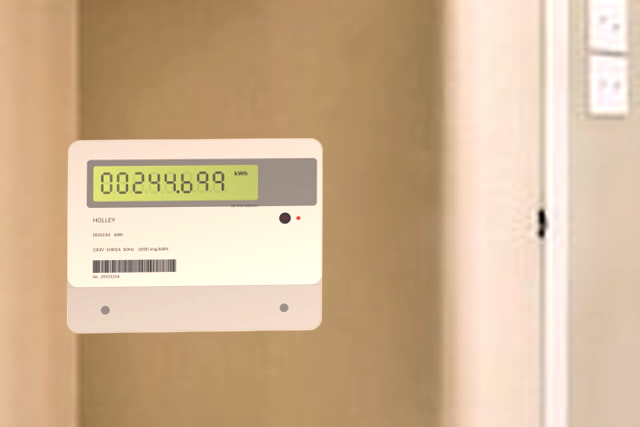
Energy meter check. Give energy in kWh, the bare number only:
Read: 244.699
